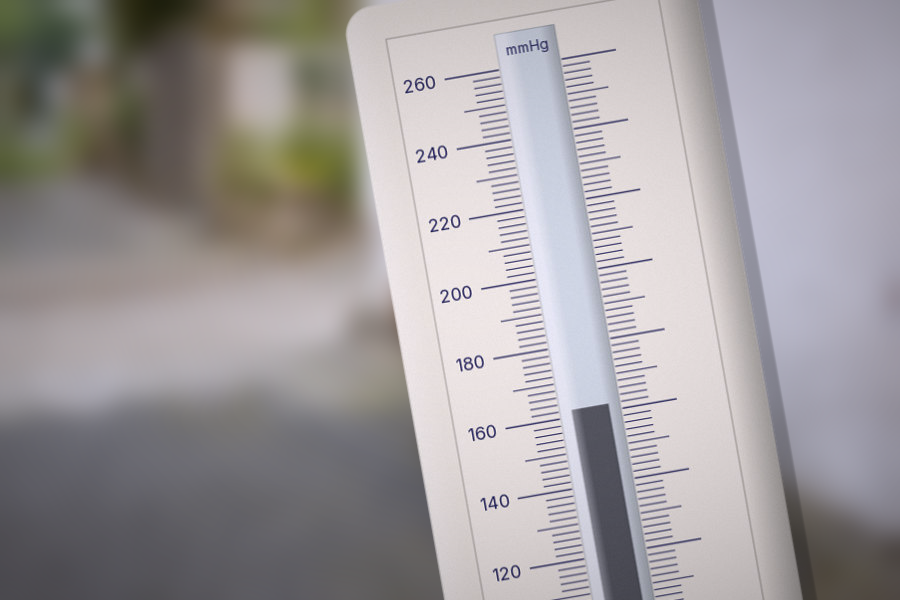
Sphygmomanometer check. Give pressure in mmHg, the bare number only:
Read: 162
